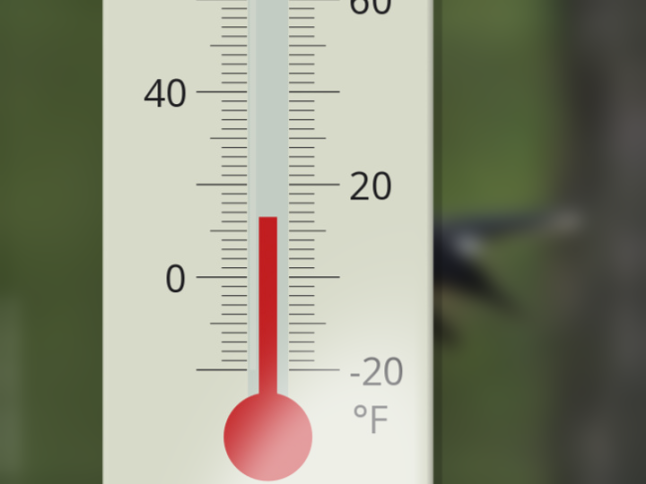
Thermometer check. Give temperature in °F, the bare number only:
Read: 13
